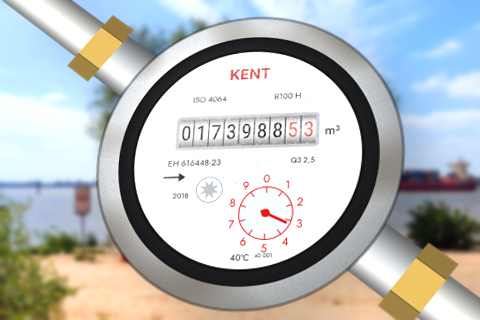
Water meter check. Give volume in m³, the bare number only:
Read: 173988.533
